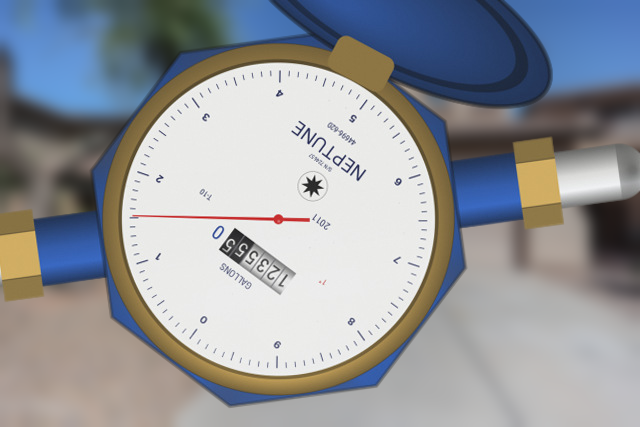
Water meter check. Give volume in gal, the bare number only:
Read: 1235551.5
